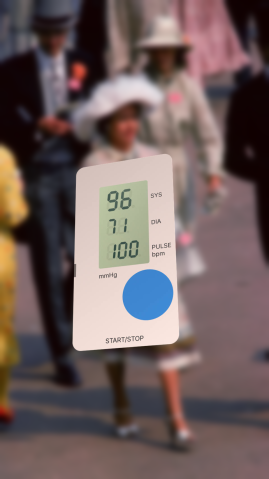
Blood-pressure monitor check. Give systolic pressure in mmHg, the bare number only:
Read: 96
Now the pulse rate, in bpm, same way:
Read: 100
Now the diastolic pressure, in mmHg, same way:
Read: 71
